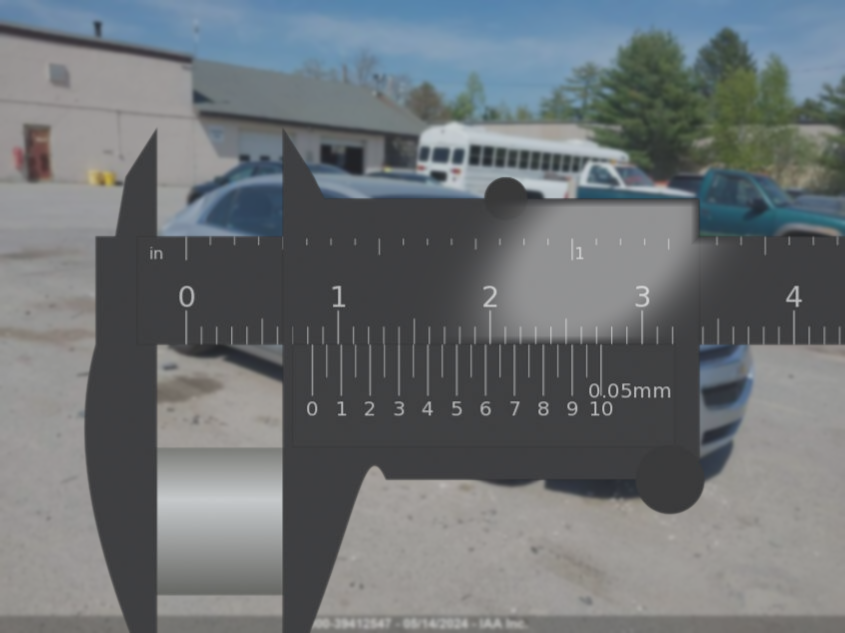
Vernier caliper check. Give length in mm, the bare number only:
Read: 8.3
